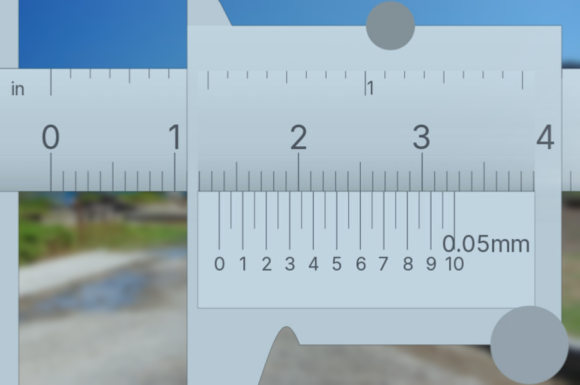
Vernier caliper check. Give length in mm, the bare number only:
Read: 13.6
